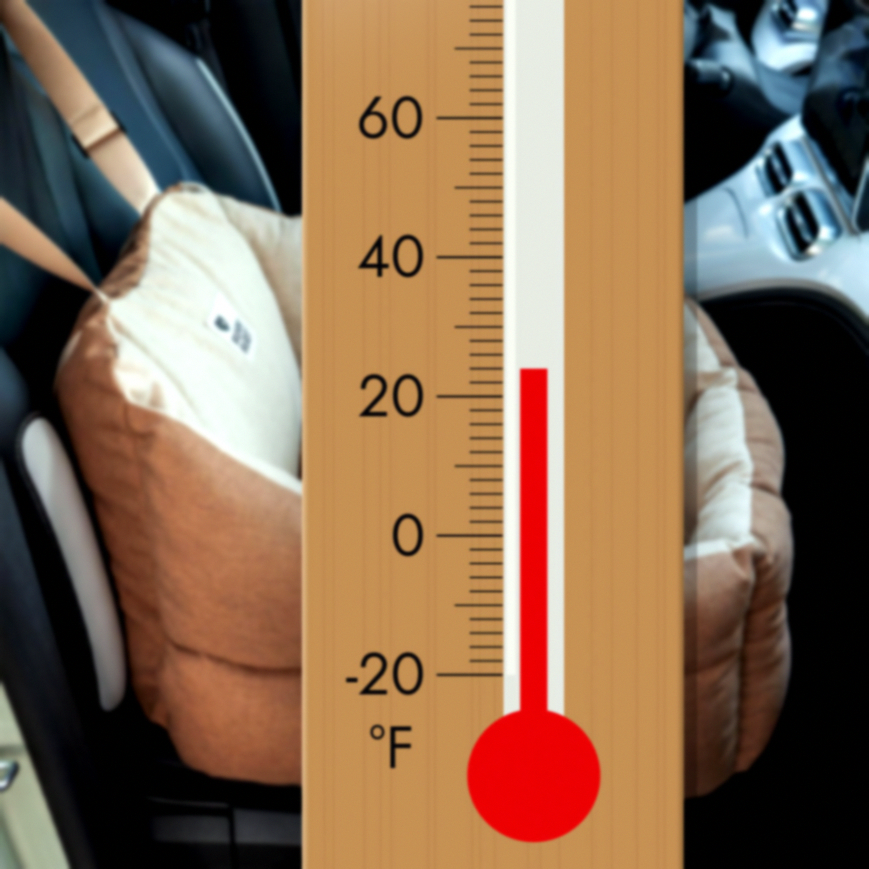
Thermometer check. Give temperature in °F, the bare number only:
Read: 24
